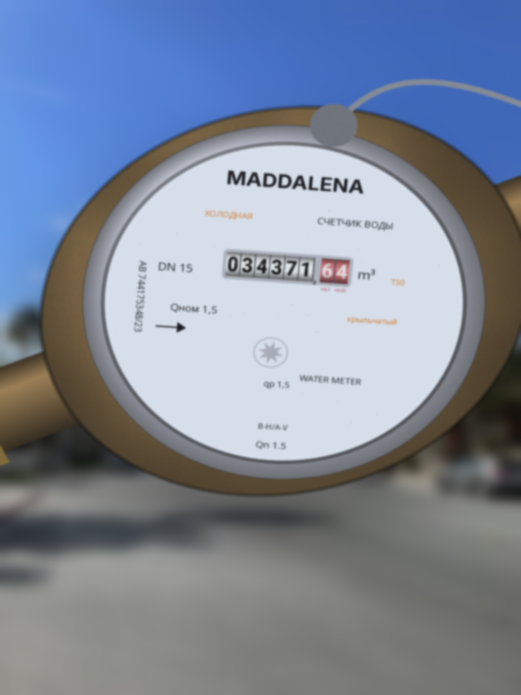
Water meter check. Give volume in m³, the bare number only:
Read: 34371.64
